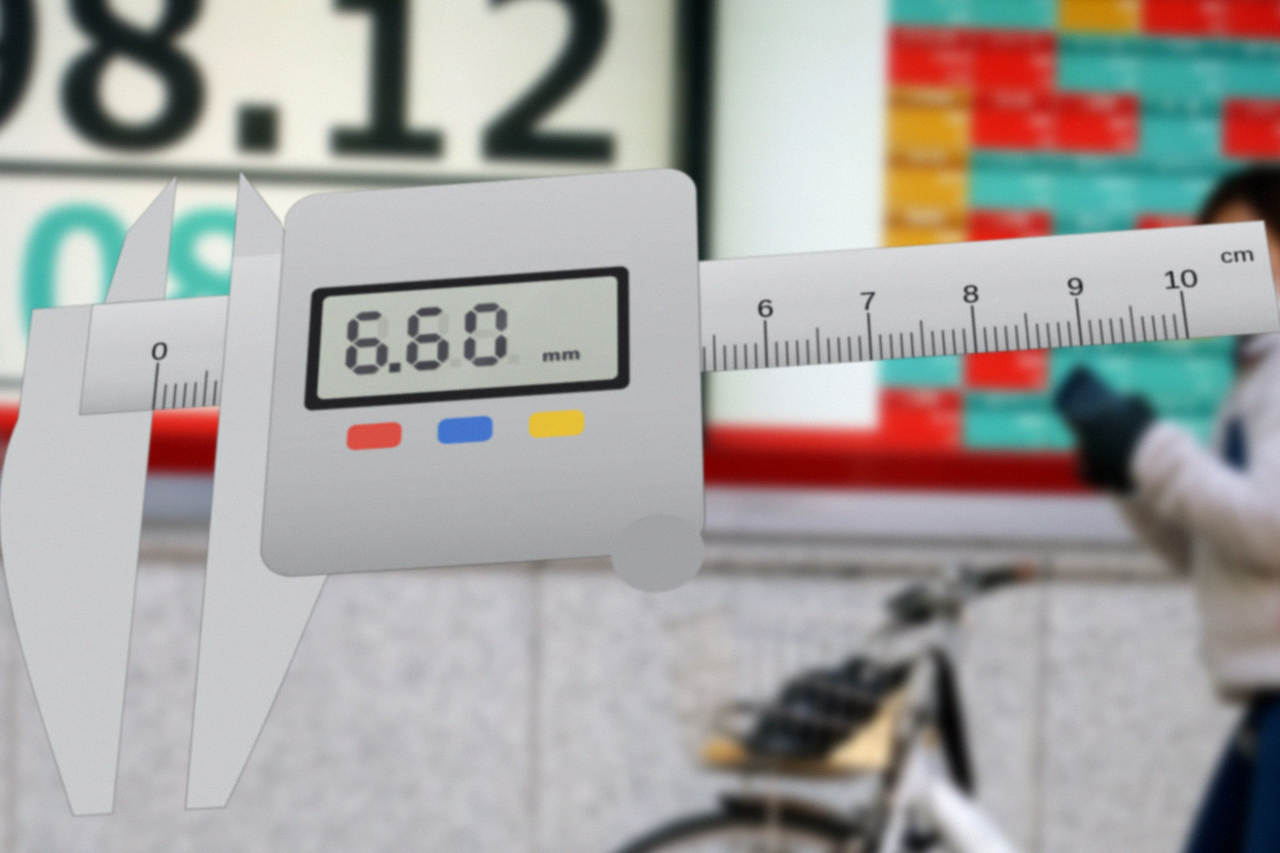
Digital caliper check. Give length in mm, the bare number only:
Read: 6.60
